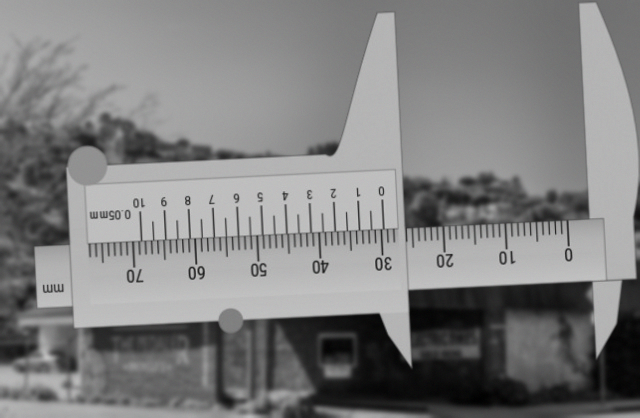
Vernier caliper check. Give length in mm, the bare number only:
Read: 29.6
